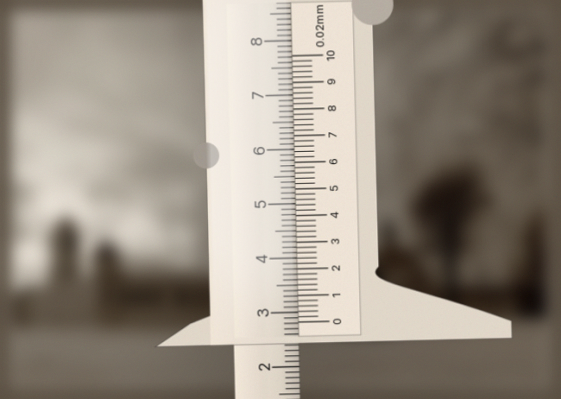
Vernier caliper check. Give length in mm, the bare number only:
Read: 28.2
